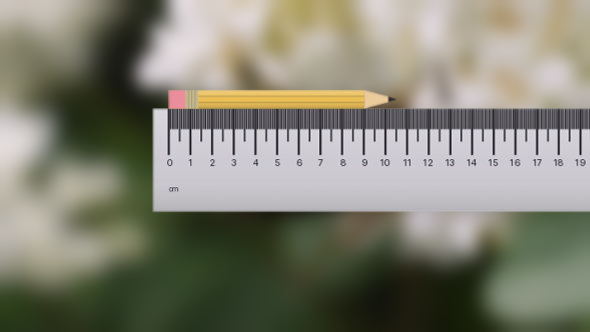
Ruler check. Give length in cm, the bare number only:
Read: 10.5
